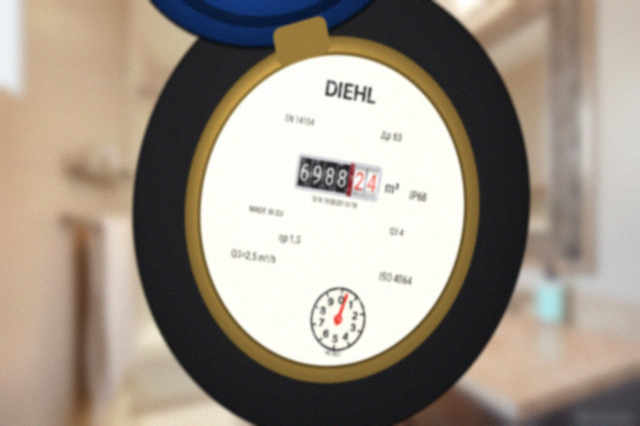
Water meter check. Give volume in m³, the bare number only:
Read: 6988.240
